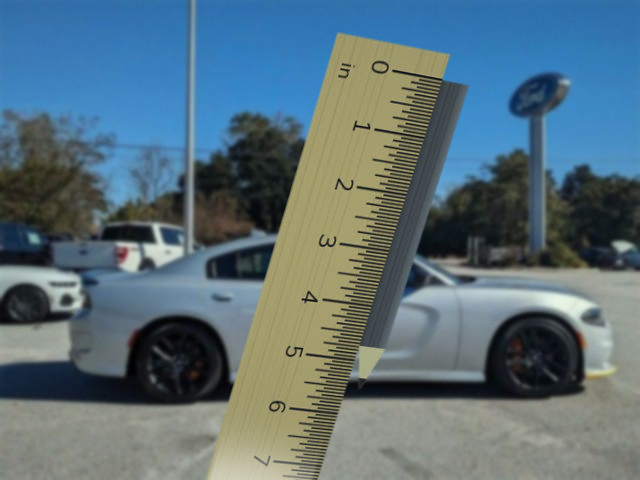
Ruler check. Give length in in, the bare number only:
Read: 5.5
